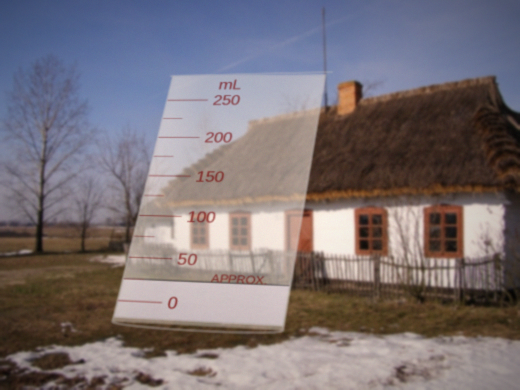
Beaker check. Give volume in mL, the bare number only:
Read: 25
